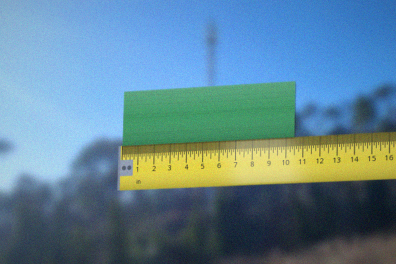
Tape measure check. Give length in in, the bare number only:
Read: 10.5
